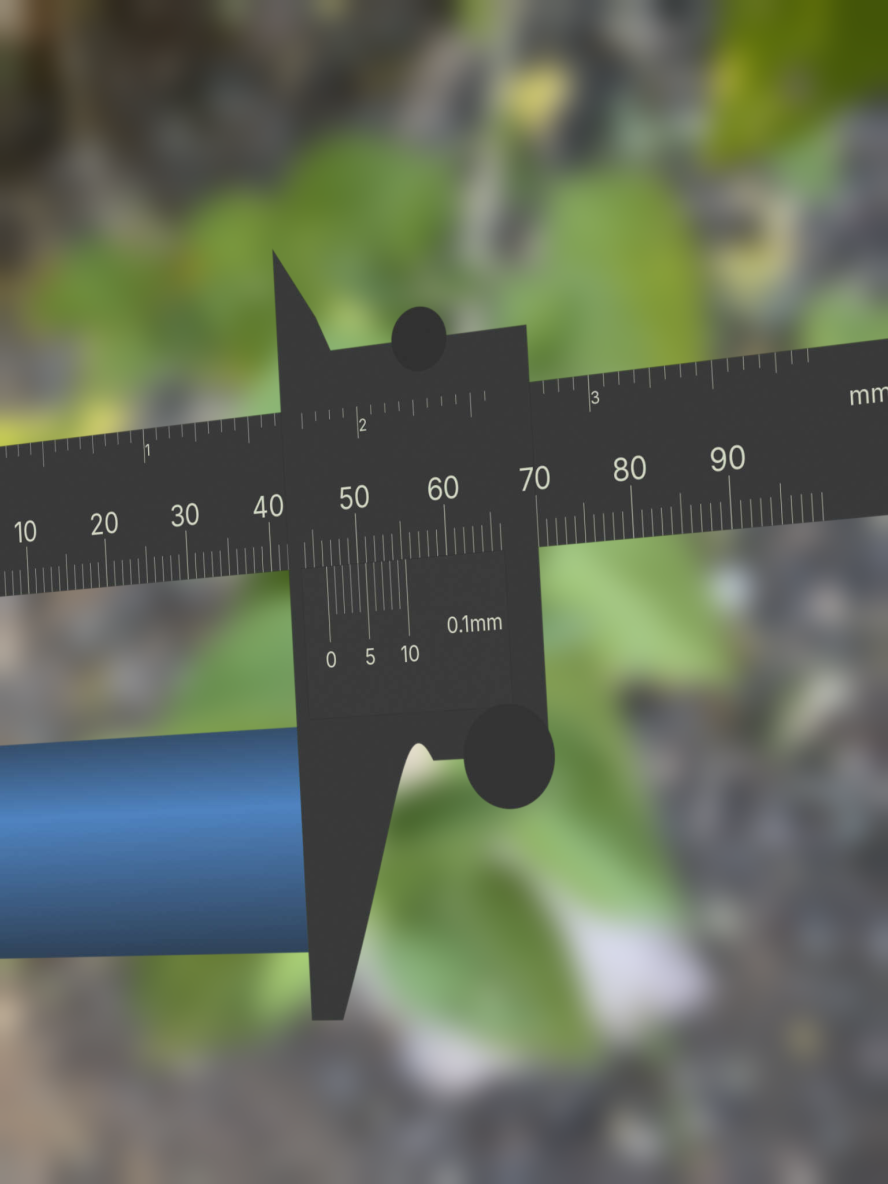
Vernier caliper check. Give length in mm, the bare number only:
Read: 46.4
